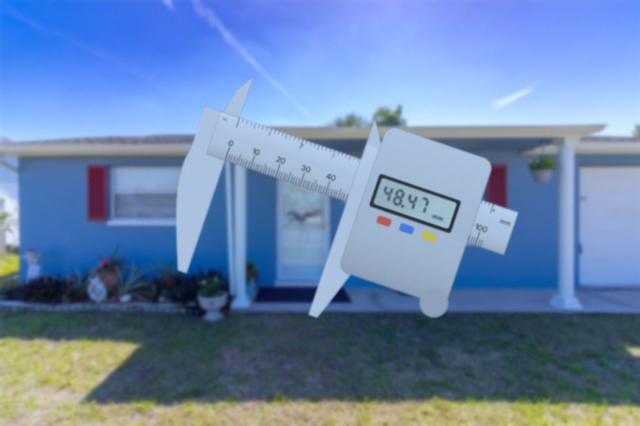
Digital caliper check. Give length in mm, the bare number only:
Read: 48.47
